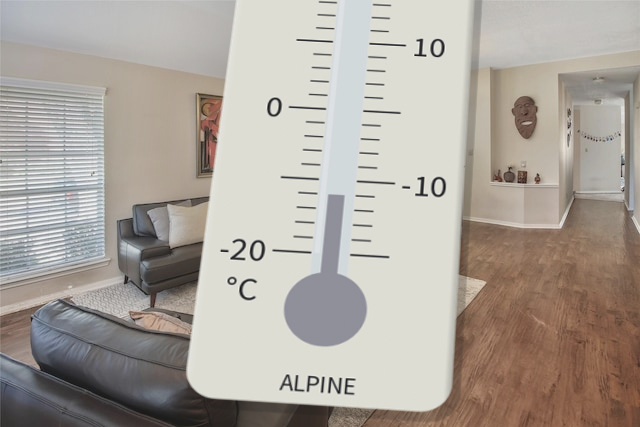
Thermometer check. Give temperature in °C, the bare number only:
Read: -12
